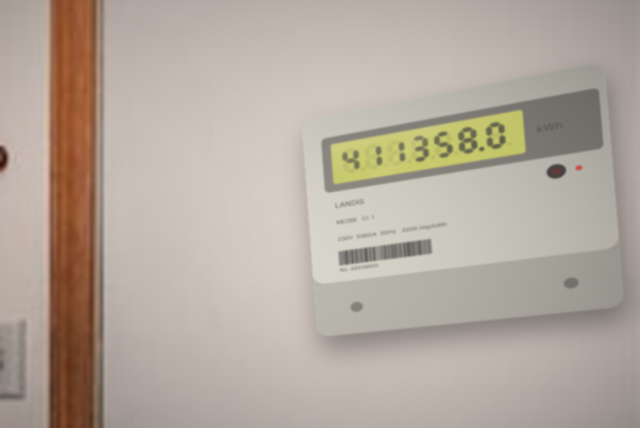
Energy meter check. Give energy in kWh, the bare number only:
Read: 411358.0
